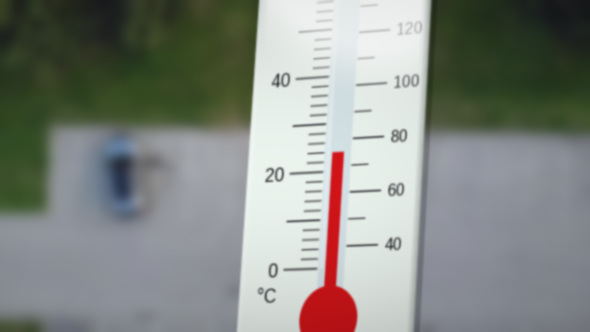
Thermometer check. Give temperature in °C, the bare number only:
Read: 24
